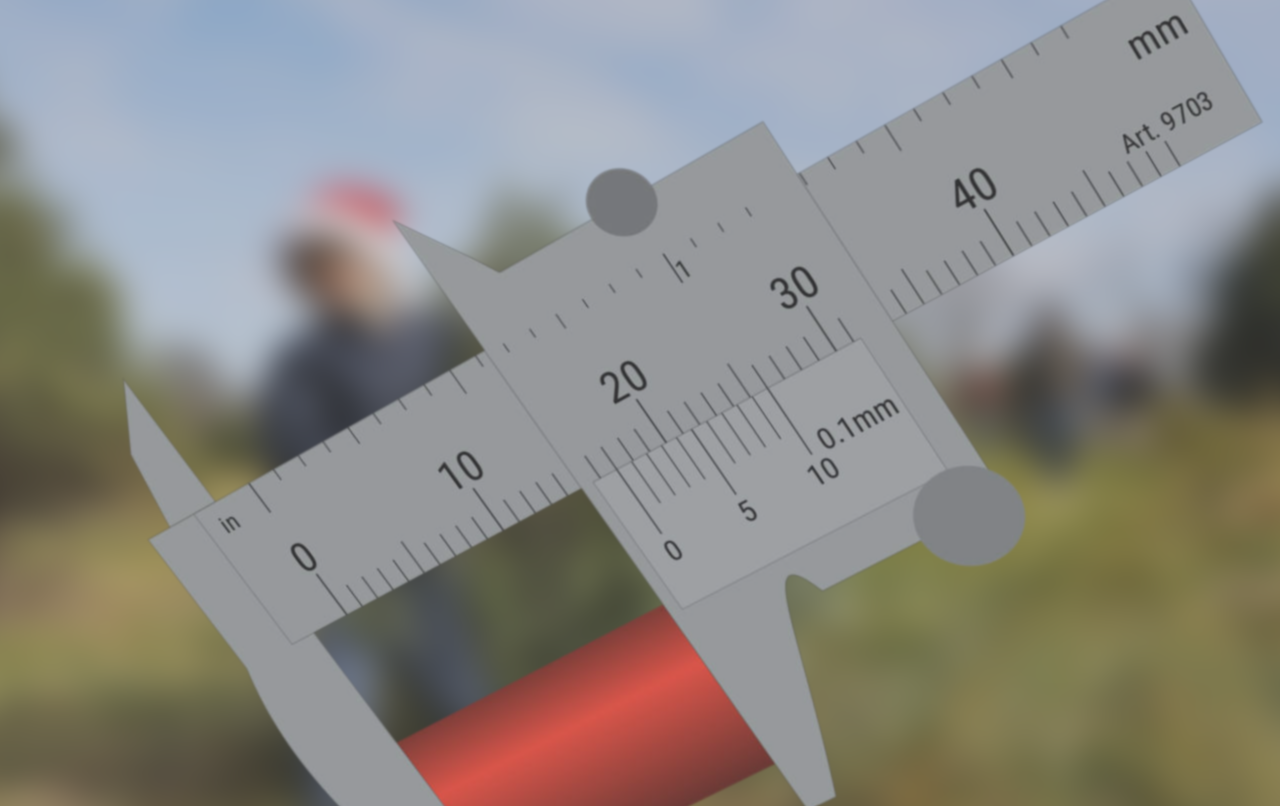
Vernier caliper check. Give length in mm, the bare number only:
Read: 17.0
